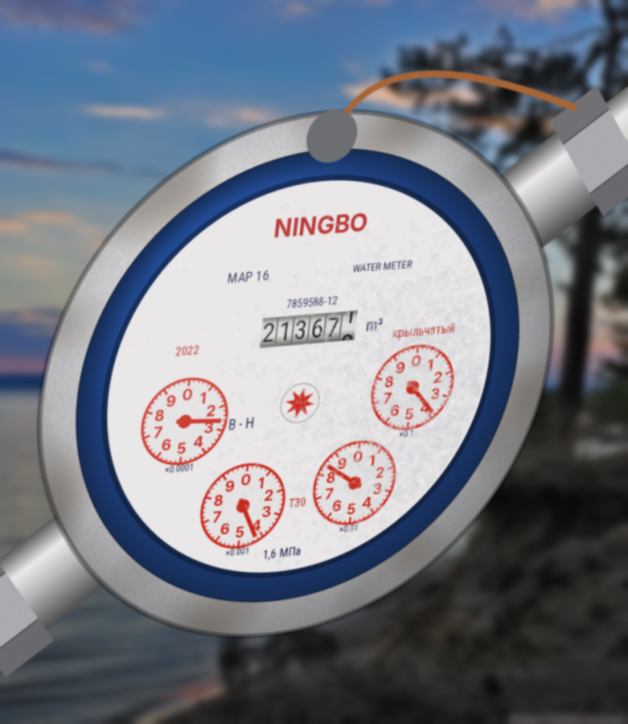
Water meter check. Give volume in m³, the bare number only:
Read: 213671.3842
